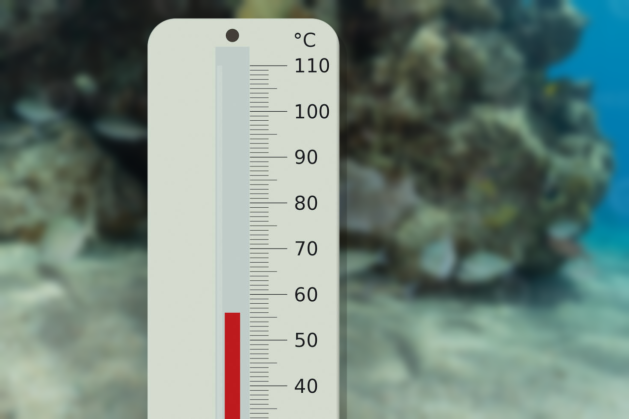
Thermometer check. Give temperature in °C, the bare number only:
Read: 56
